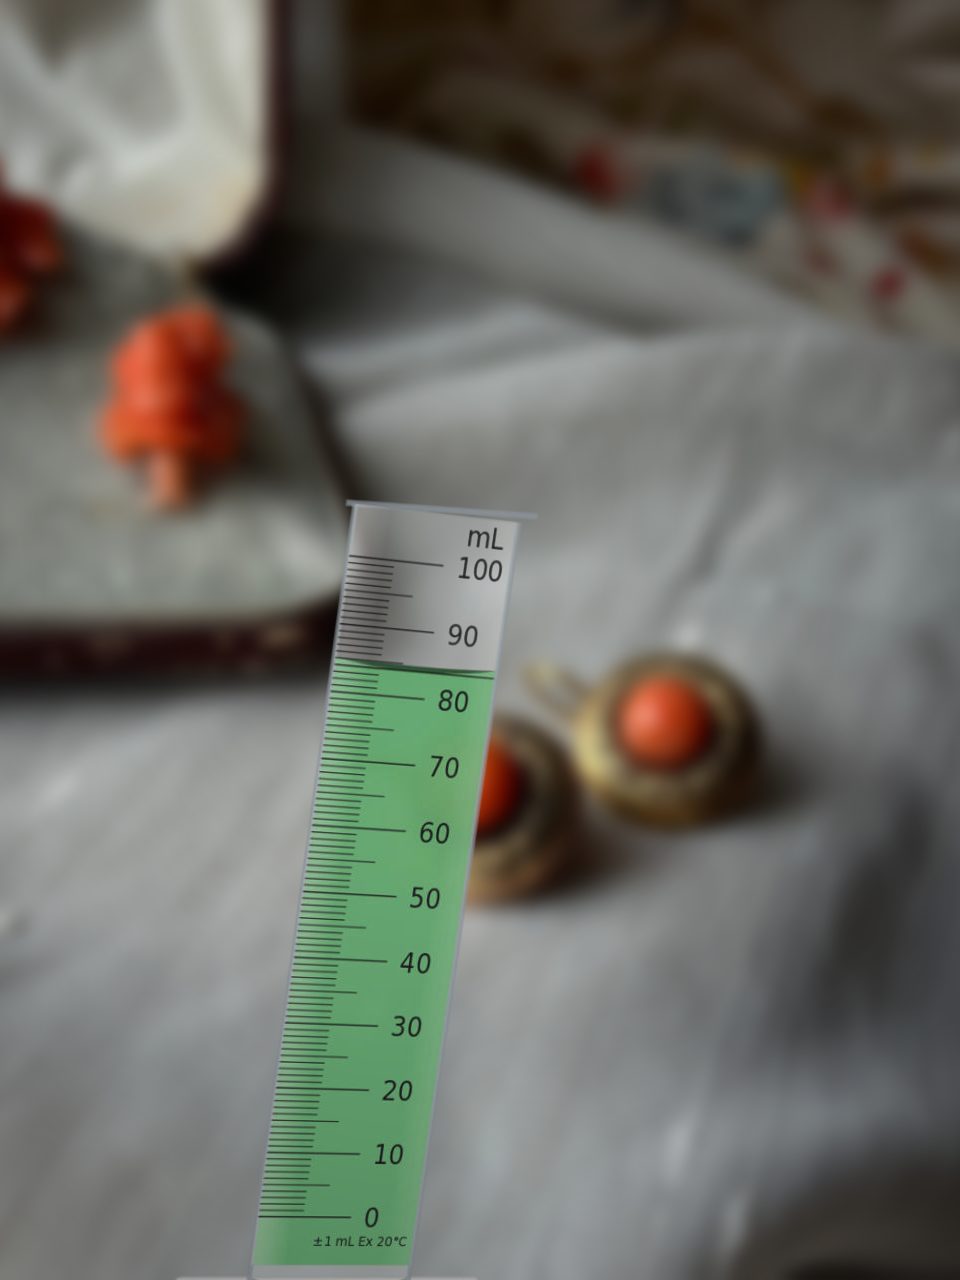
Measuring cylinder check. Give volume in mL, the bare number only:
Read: 84
